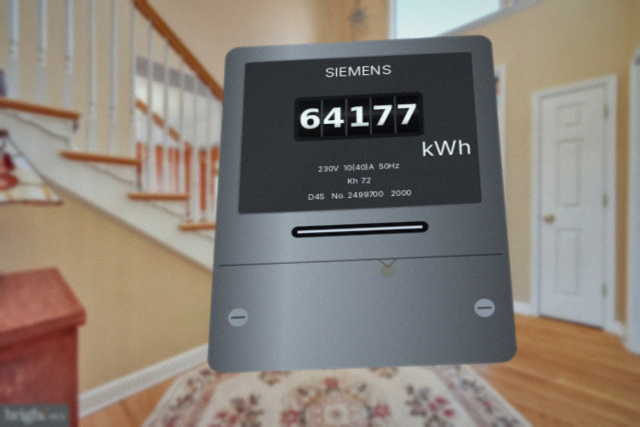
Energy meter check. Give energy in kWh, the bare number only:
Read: 64177
